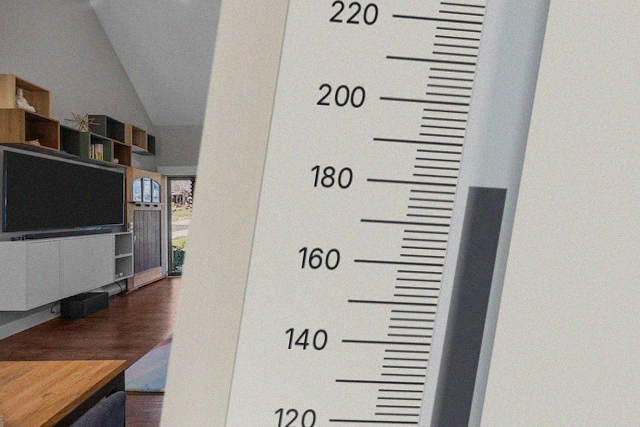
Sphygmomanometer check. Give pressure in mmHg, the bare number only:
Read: 180
